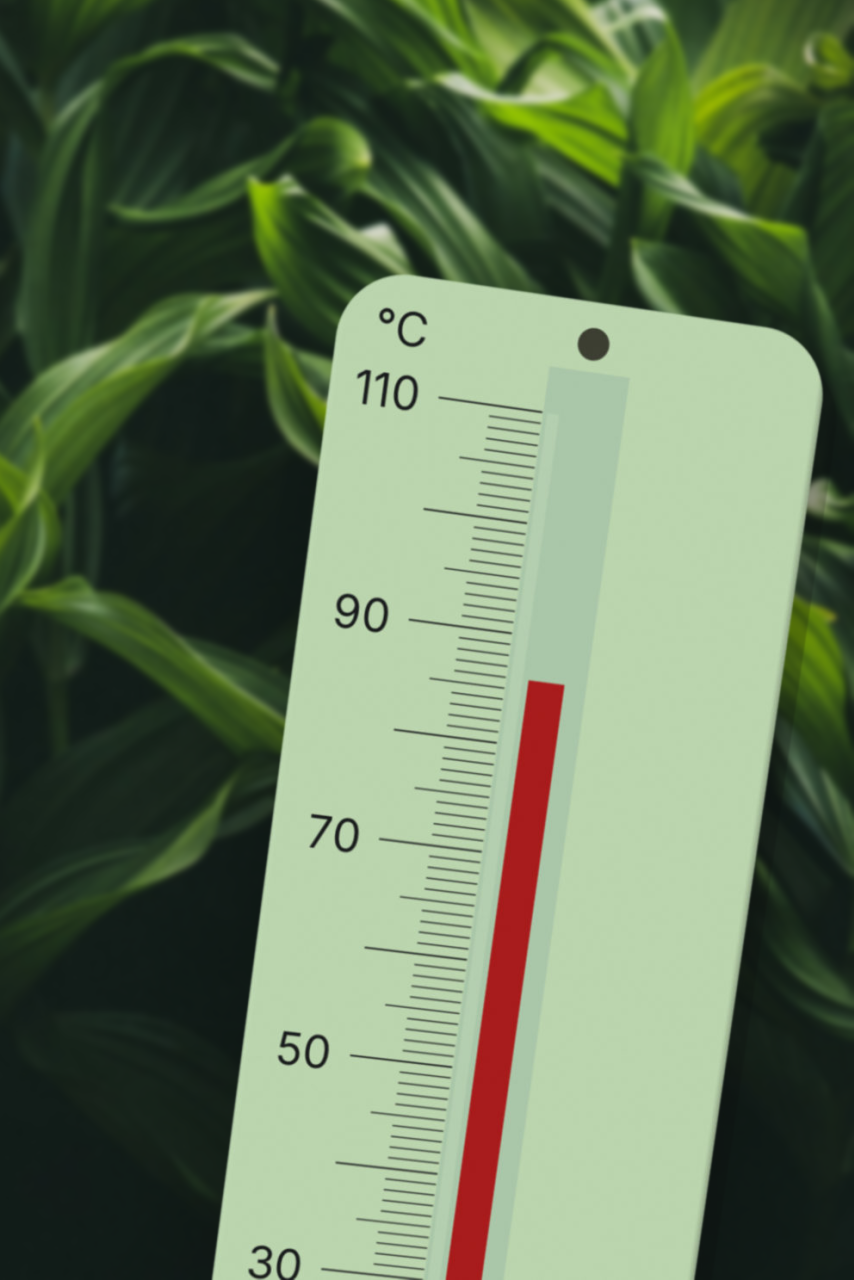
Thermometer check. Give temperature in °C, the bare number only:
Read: 86
